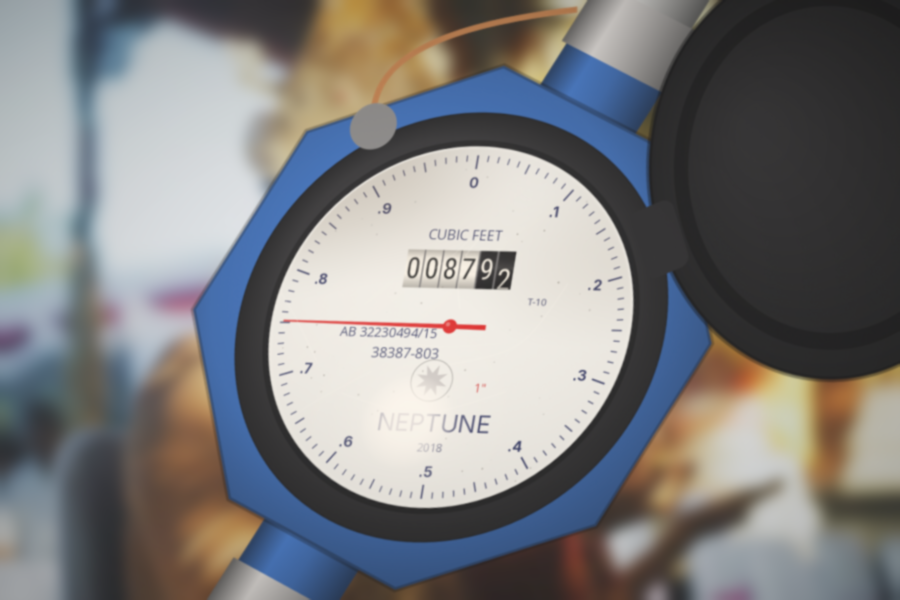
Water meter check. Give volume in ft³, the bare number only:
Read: 8791.75
